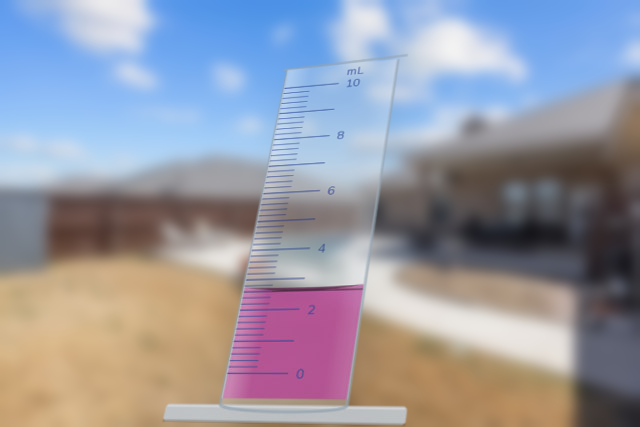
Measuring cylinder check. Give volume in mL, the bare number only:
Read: 2.6
